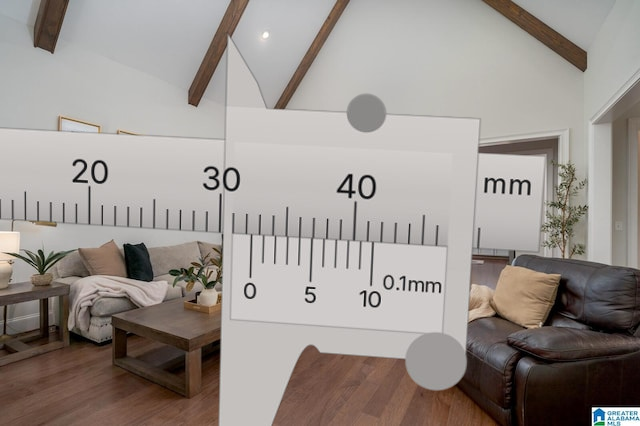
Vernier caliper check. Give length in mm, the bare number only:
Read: 32.4
